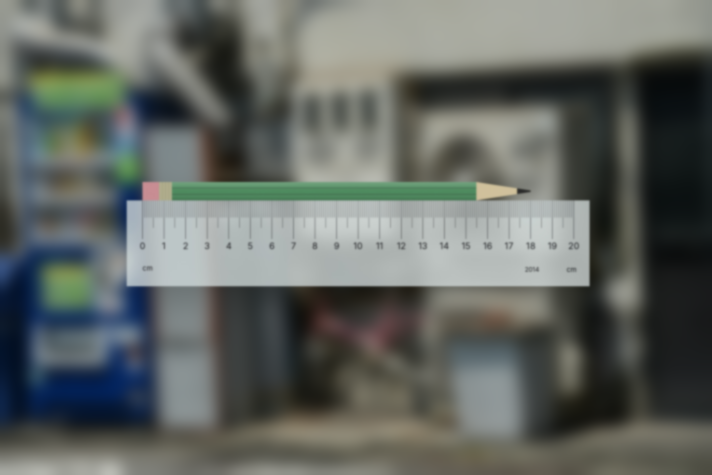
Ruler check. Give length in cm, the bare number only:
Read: 18
